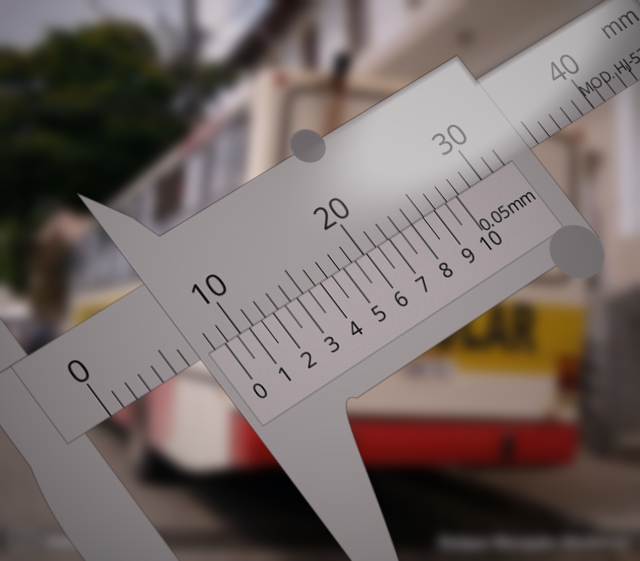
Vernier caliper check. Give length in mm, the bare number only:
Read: 8.8
